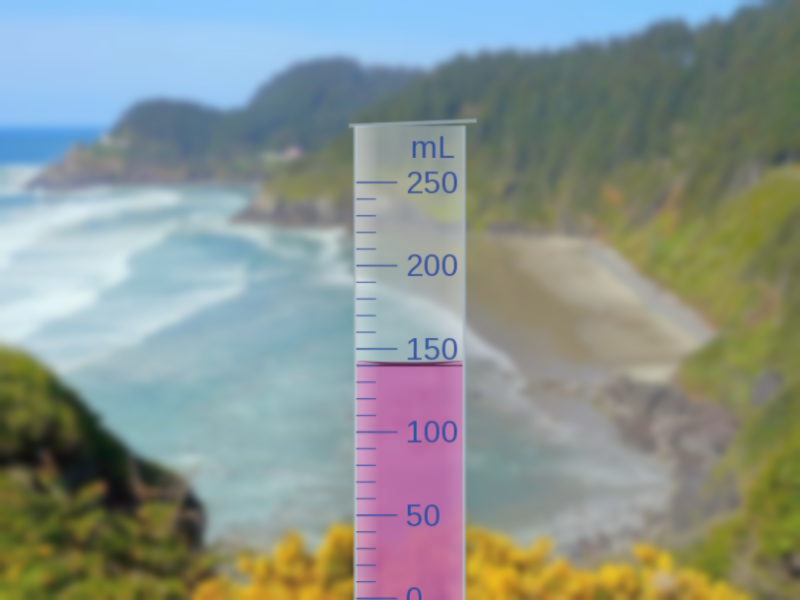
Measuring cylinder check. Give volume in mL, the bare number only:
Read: 140
